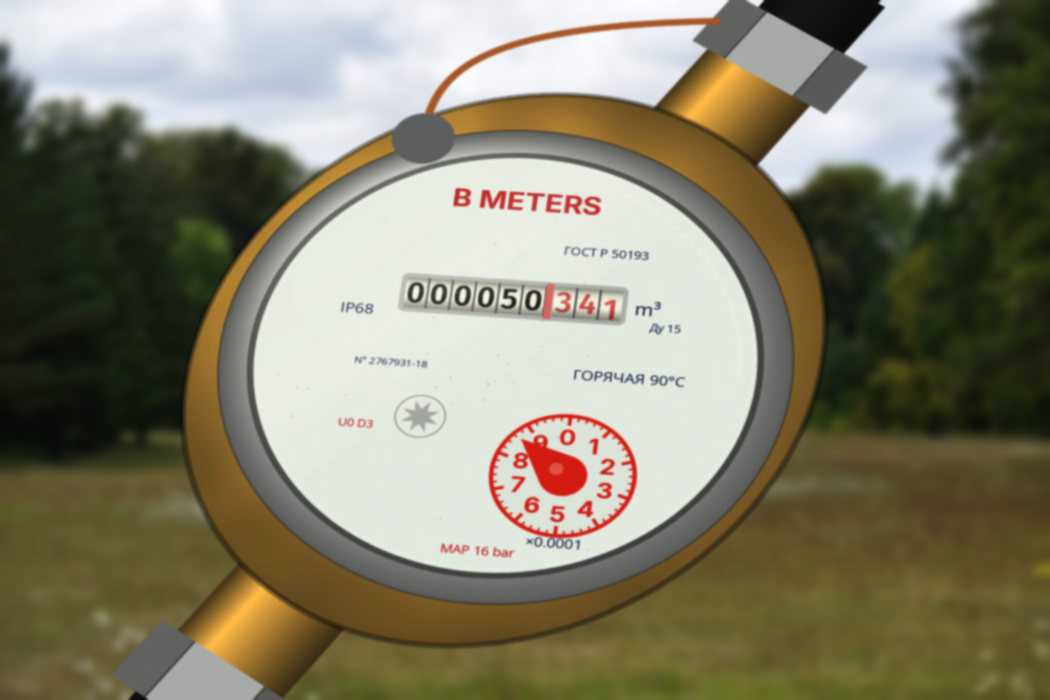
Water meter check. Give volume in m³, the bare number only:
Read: 50.3408
